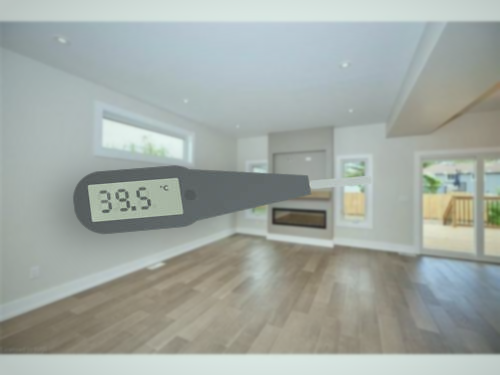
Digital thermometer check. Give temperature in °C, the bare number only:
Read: 39.5
